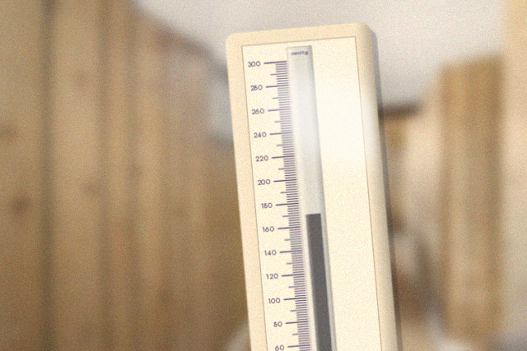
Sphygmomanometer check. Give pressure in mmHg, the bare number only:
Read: 170
